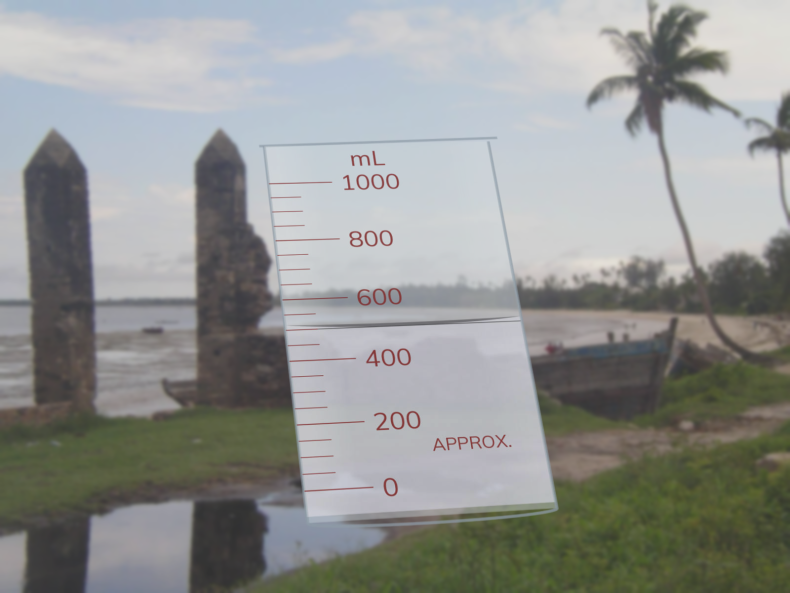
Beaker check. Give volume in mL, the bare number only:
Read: 500
